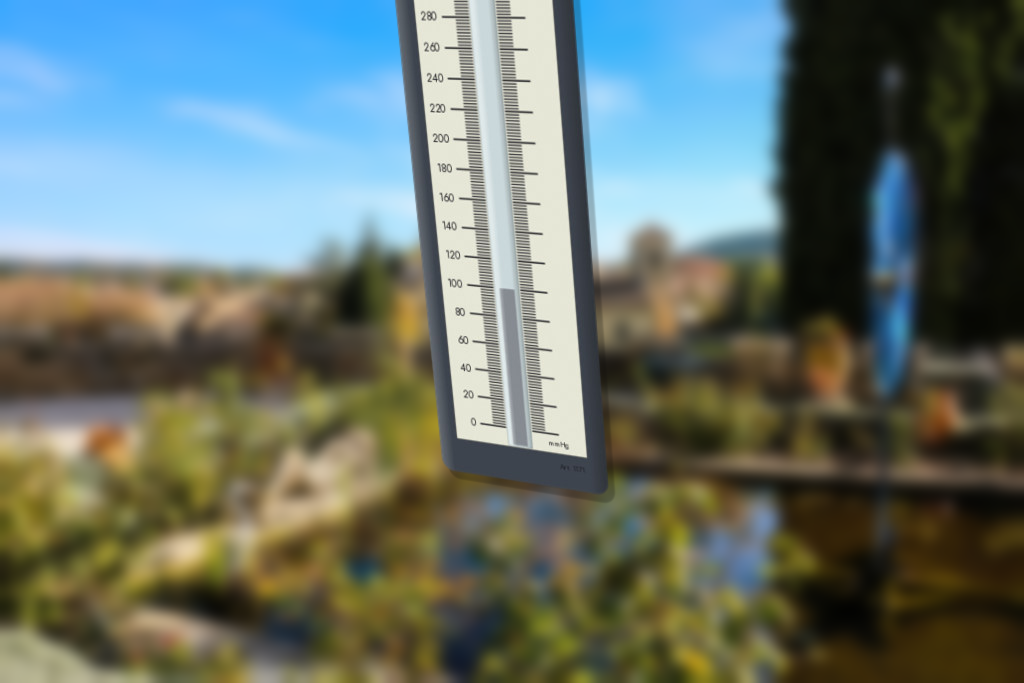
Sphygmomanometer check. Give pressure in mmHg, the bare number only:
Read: 100
